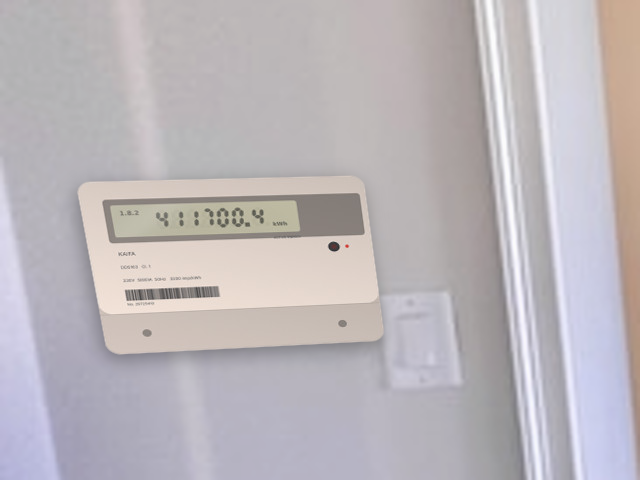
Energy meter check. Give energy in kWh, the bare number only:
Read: 411700.4
